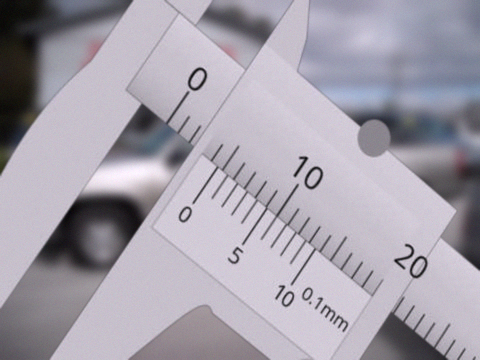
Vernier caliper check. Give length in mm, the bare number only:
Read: 4.6
